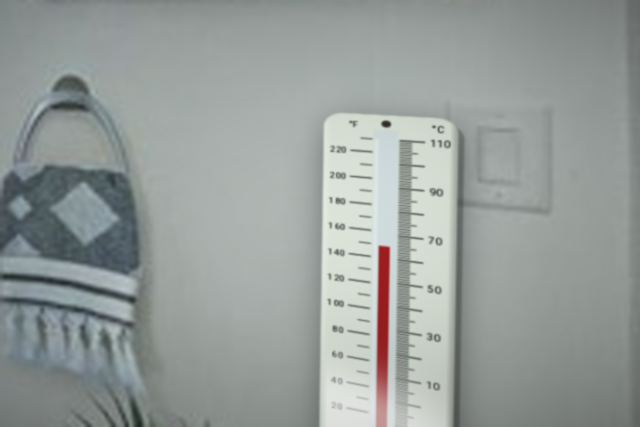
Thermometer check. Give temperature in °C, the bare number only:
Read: 65
